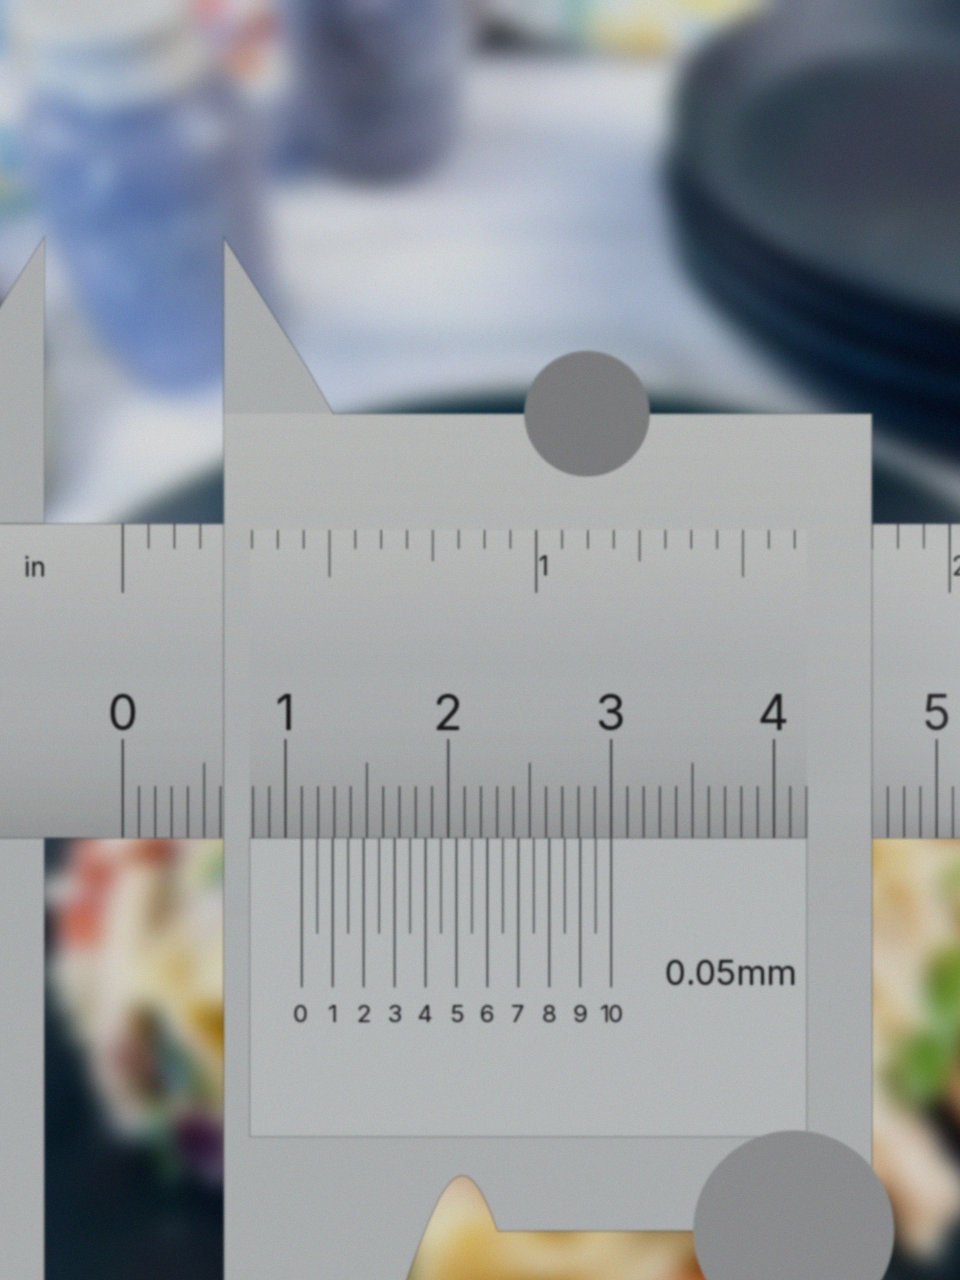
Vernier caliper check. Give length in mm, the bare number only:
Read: 11.0
